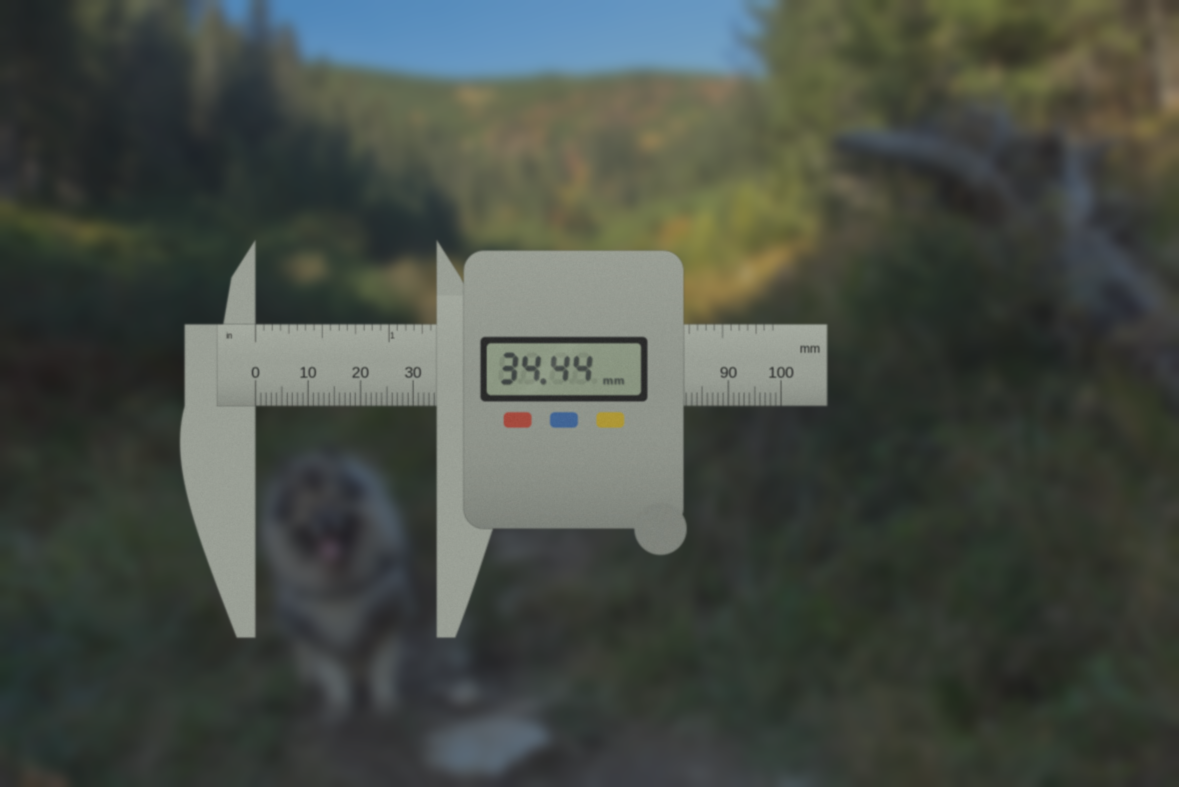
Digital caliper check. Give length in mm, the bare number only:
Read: 34.44
